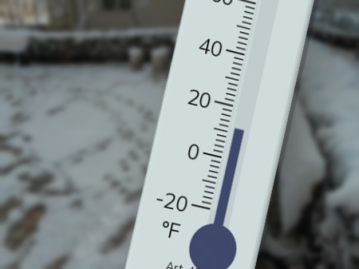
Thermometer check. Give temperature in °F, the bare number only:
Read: 12
